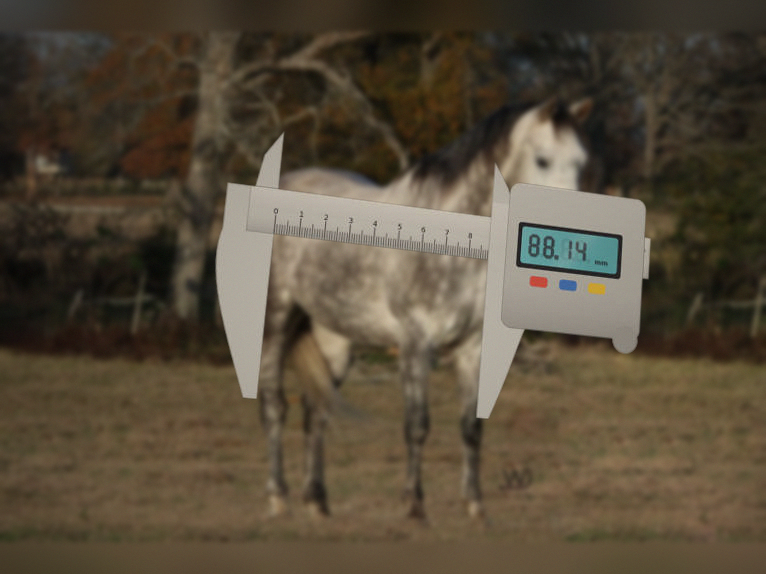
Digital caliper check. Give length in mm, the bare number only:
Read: 88.14
